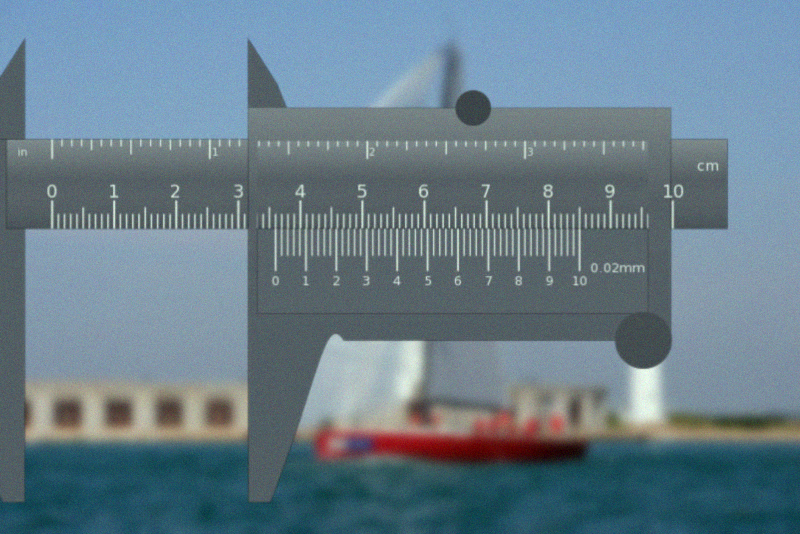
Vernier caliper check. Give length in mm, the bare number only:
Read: 36.0
